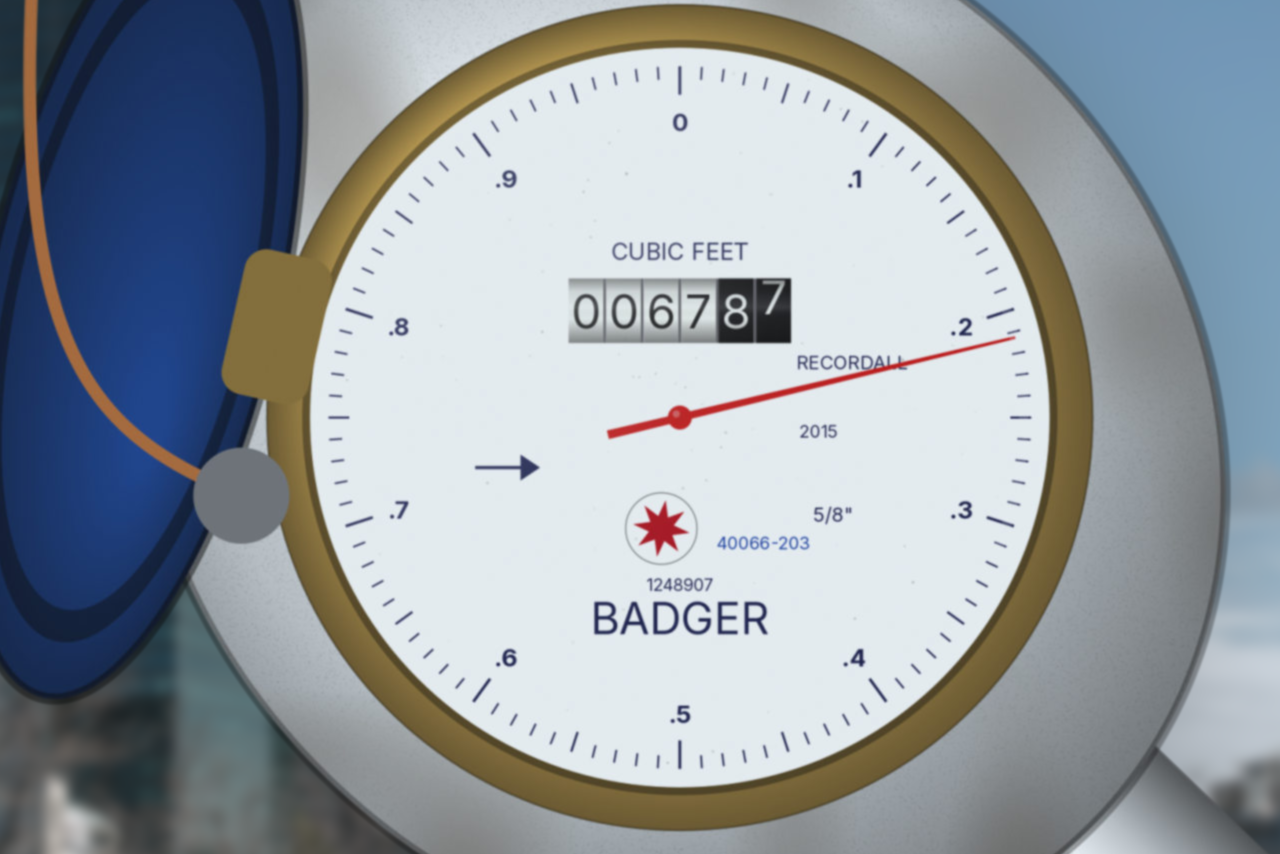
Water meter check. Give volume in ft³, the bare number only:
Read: 6787.21
